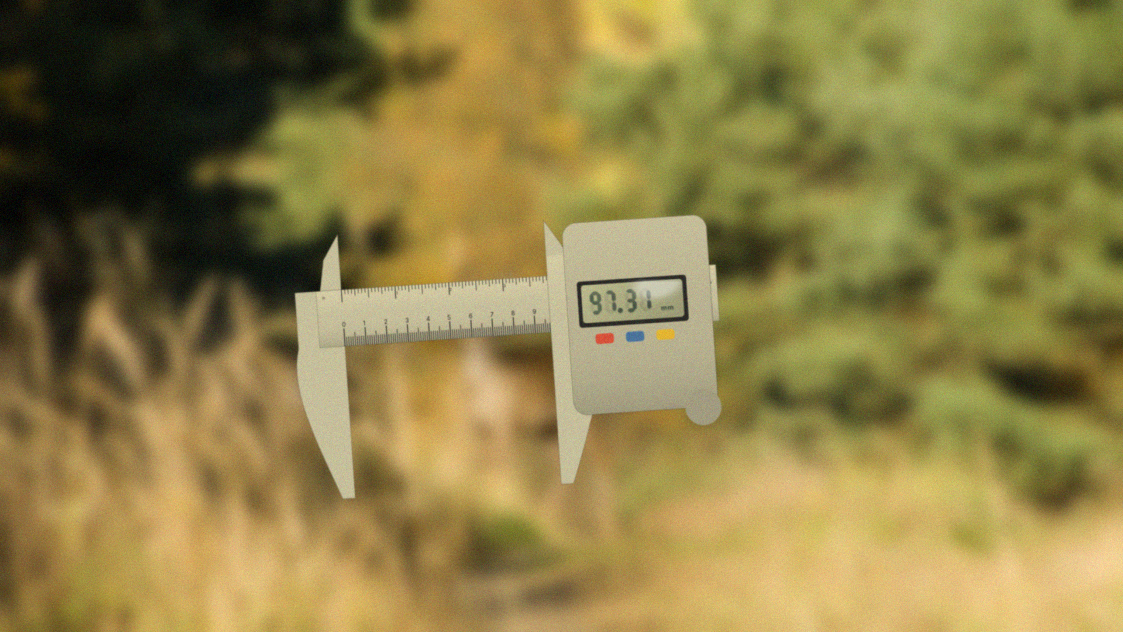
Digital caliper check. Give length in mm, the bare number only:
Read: 97.31
